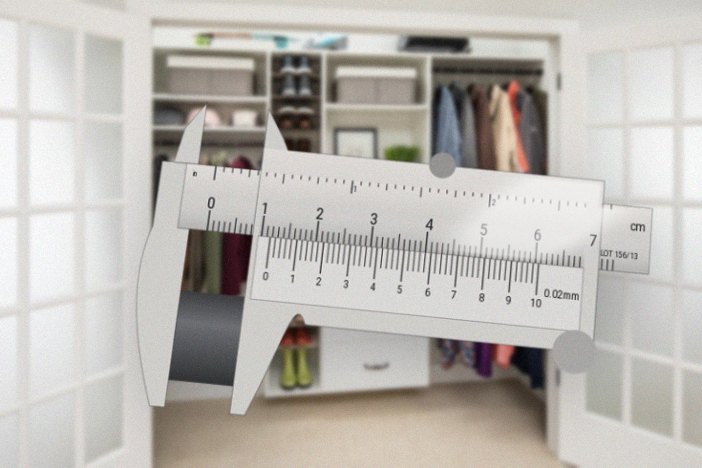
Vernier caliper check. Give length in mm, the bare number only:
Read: 11.6
